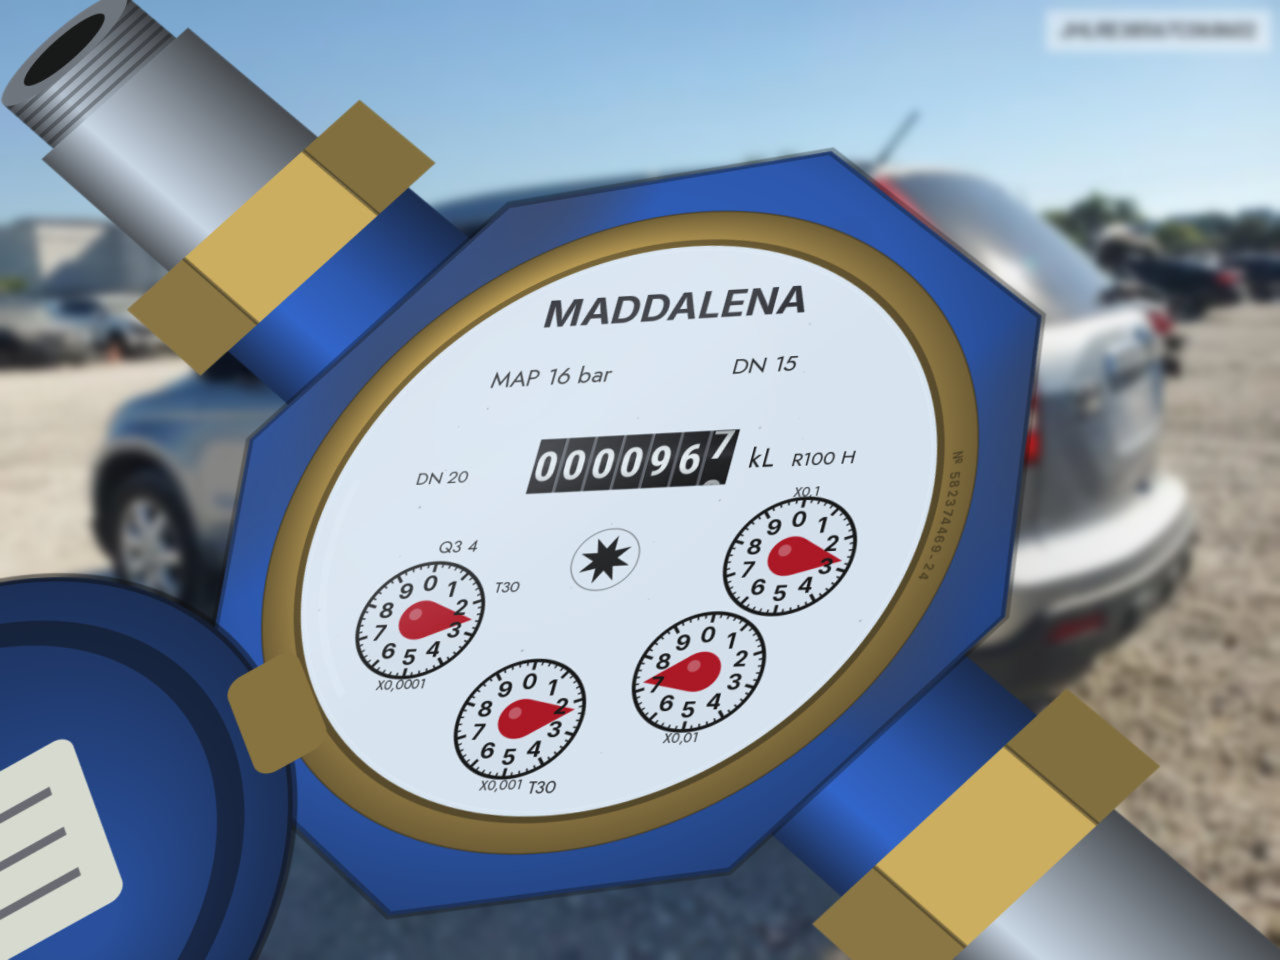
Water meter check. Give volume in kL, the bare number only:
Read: 967.2722
